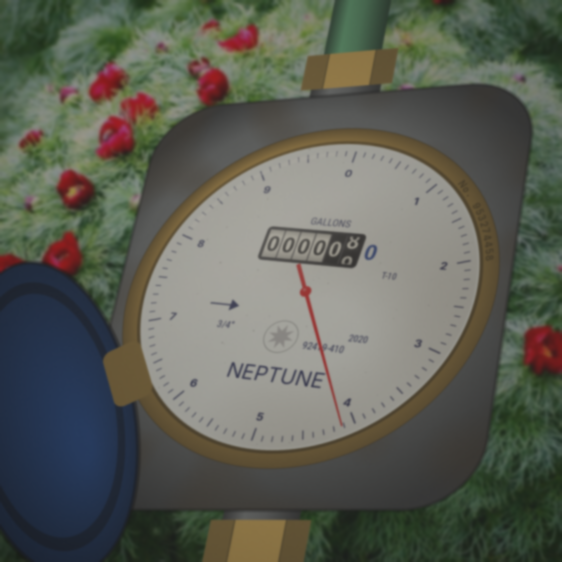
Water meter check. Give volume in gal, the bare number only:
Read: 84.1
